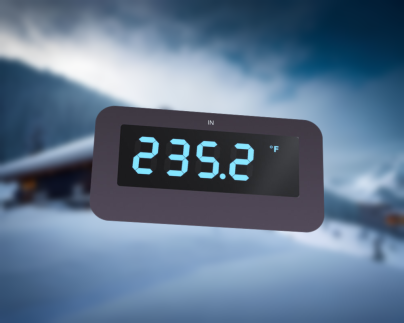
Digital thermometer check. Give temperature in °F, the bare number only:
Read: 235.2
